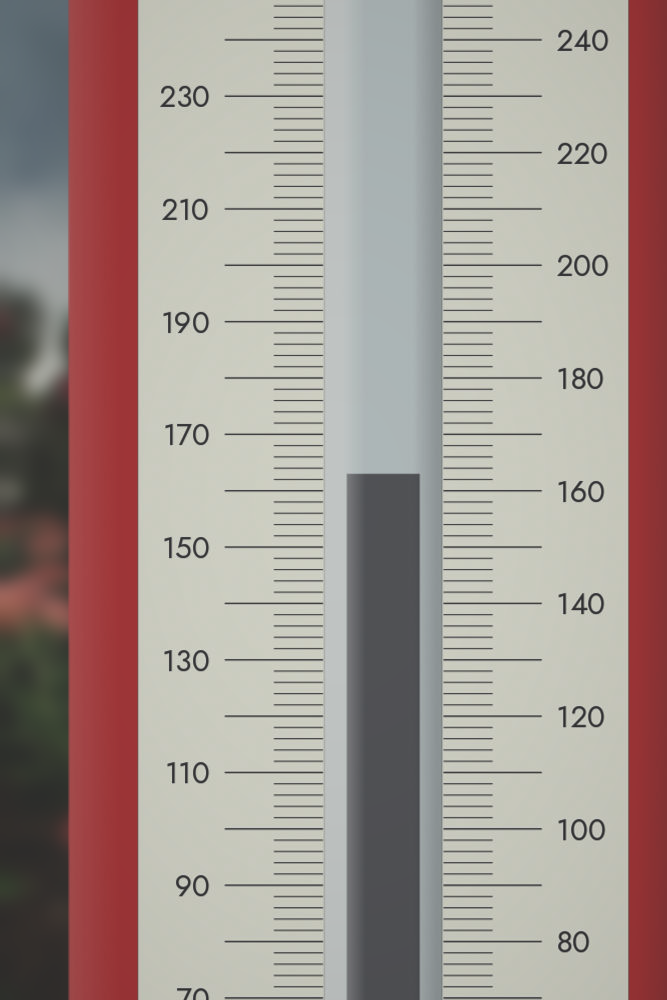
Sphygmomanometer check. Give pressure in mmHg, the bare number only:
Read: 163
